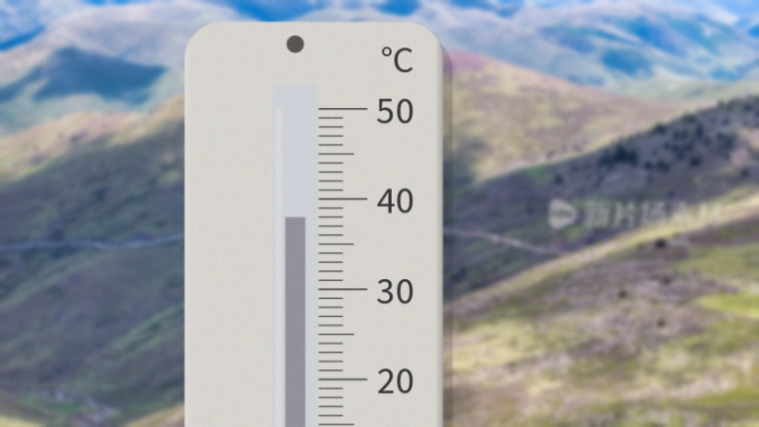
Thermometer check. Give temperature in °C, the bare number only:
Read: 38
